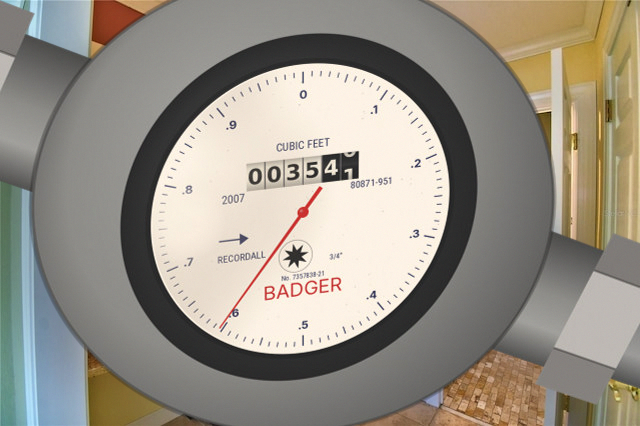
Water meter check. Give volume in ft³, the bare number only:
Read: 3540.60
